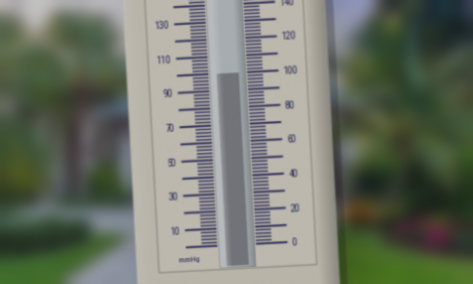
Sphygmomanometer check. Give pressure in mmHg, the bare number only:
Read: 100
